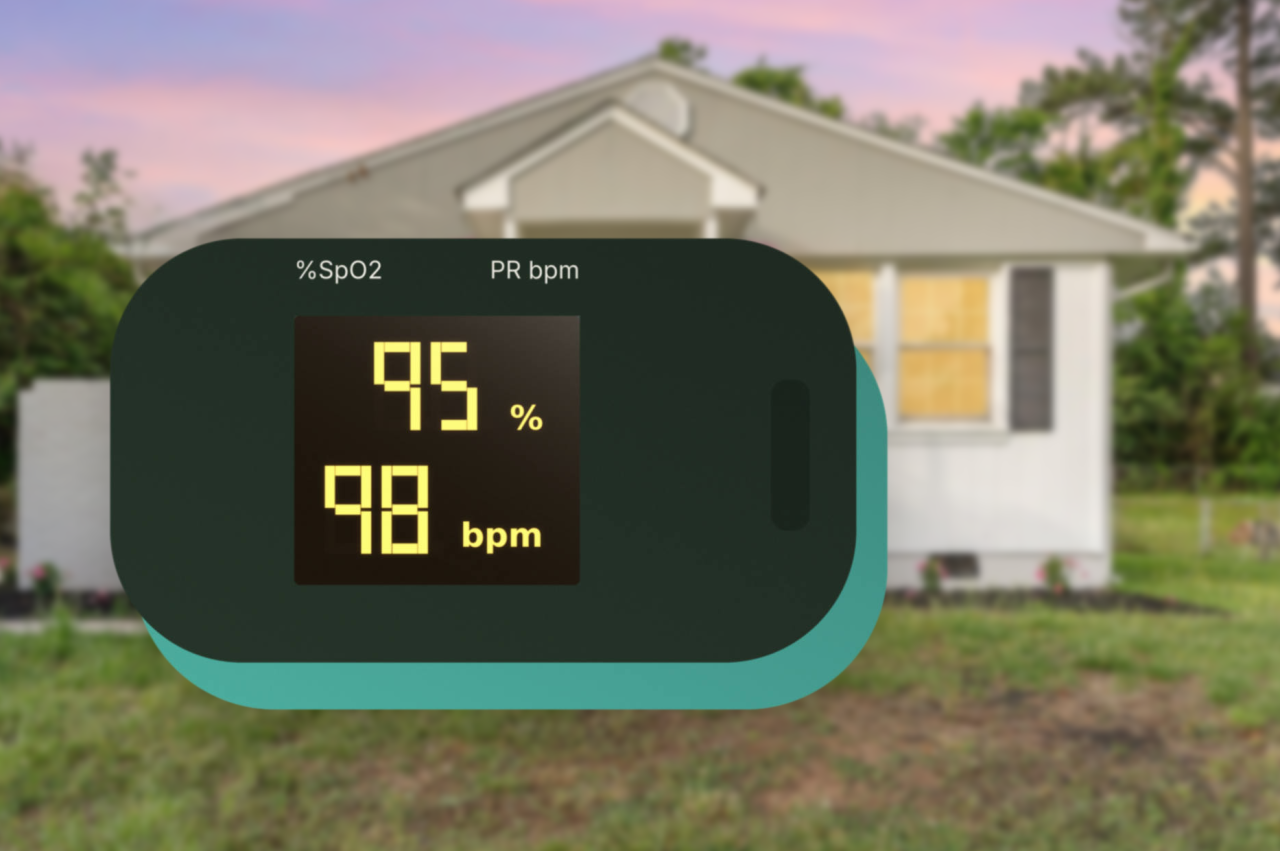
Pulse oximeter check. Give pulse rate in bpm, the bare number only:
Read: 98
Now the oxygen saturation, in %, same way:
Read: 95
